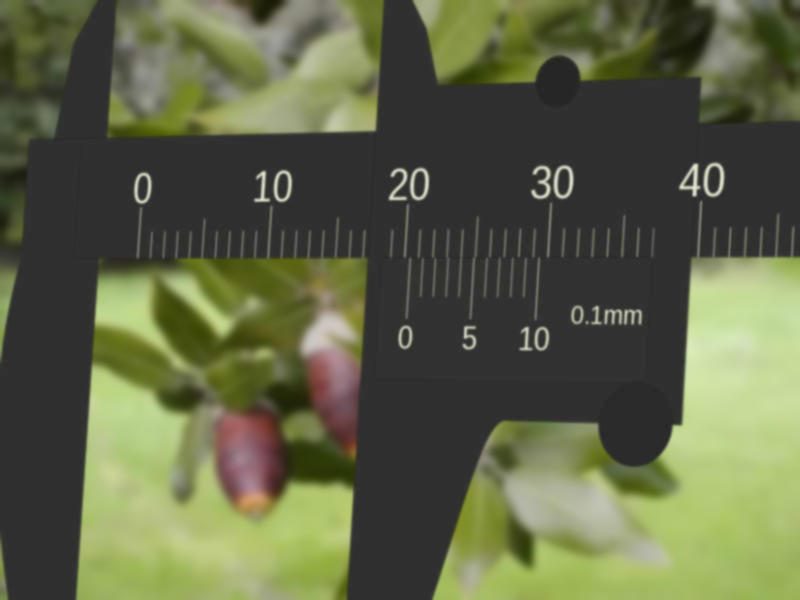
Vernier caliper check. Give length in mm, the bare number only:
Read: 20.4
